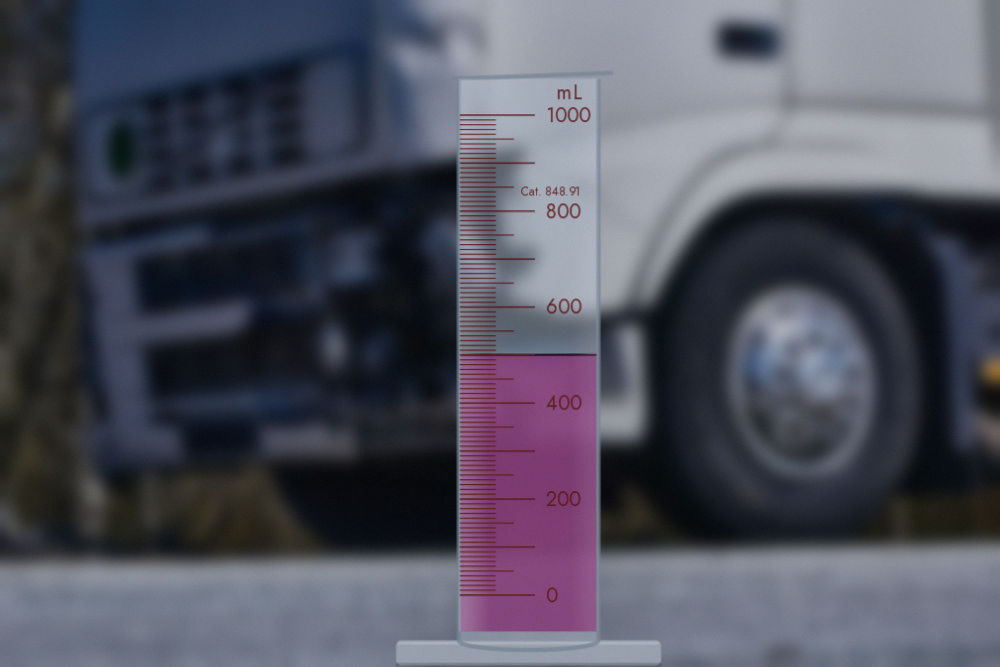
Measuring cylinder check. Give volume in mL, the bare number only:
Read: 500
